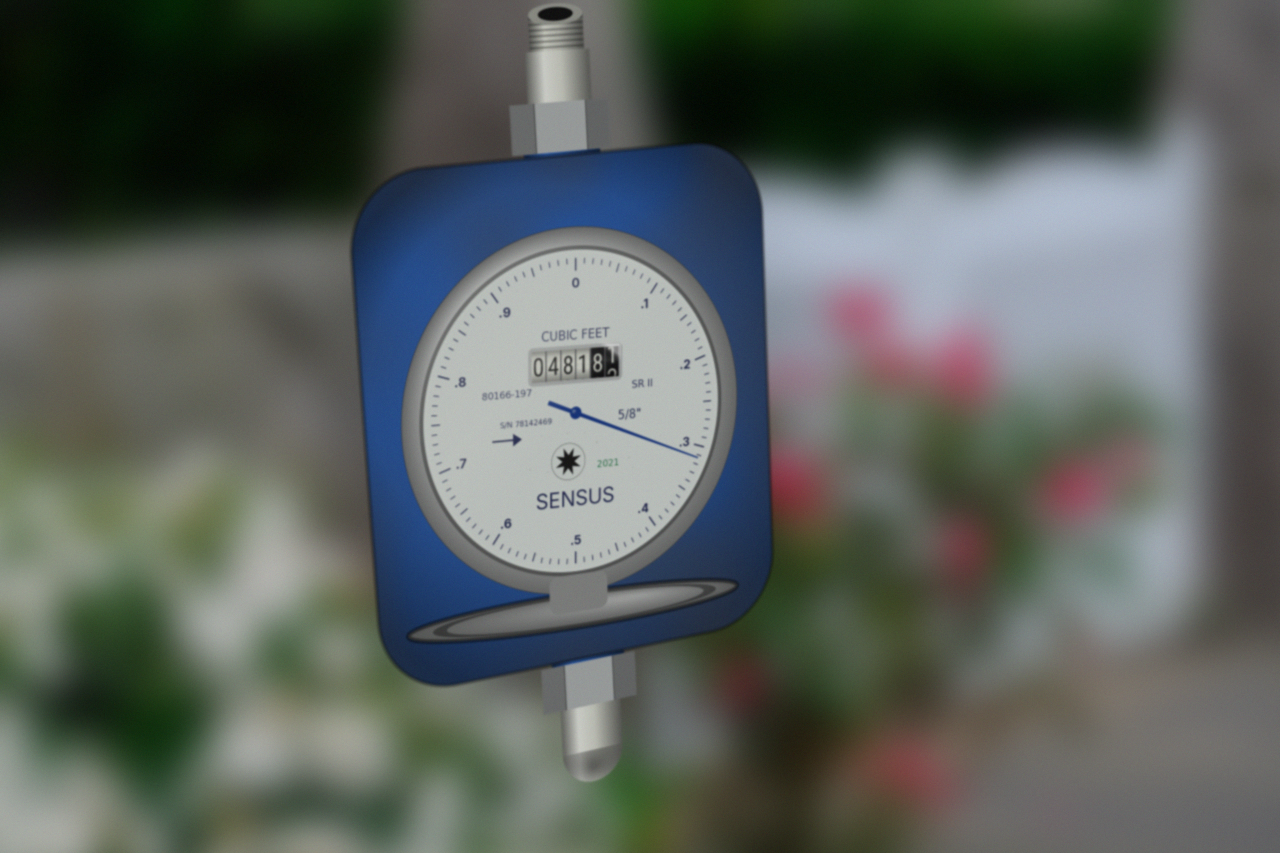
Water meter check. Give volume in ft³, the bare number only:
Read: 48181.31
